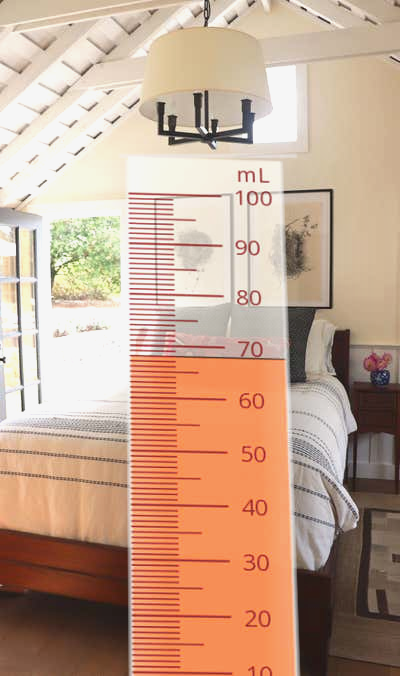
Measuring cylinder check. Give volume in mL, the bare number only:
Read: 68
